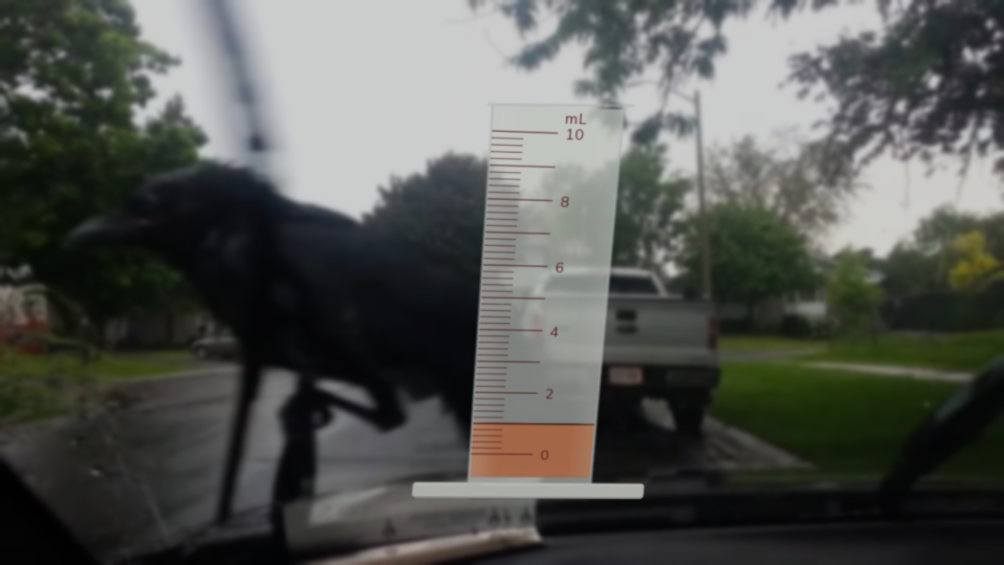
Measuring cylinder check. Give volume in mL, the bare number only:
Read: 1
